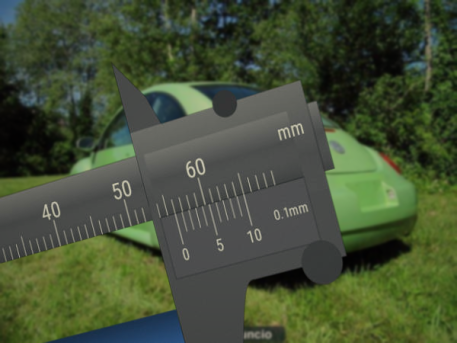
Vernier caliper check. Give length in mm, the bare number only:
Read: 56.0
